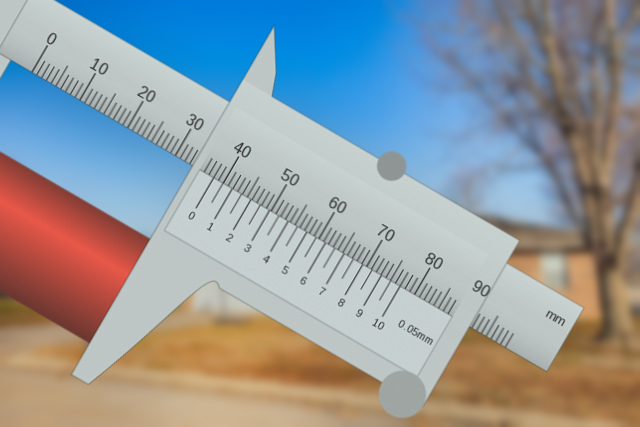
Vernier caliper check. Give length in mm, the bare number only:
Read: 38.0
